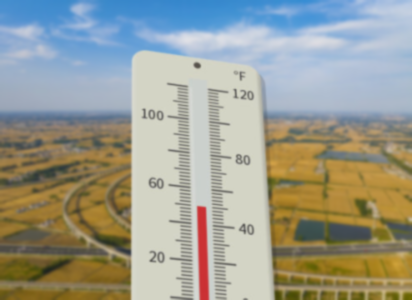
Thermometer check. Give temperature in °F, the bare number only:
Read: 50
